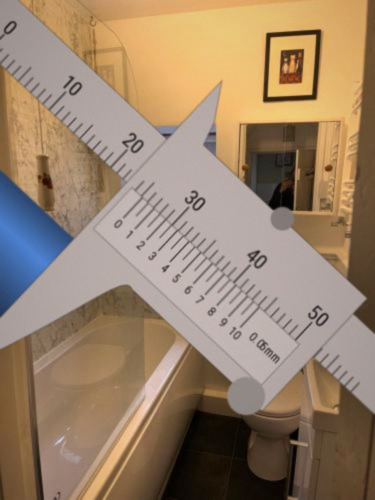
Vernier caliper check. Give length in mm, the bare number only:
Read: 25.2
